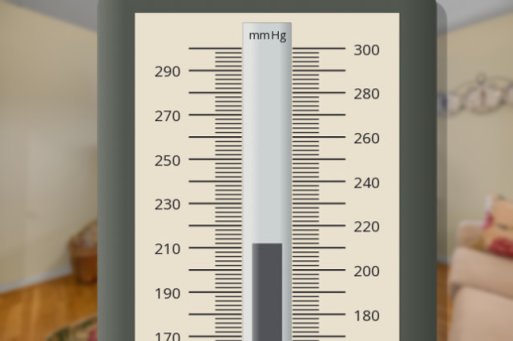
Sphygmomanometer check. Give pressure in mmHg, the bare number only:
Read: 212
